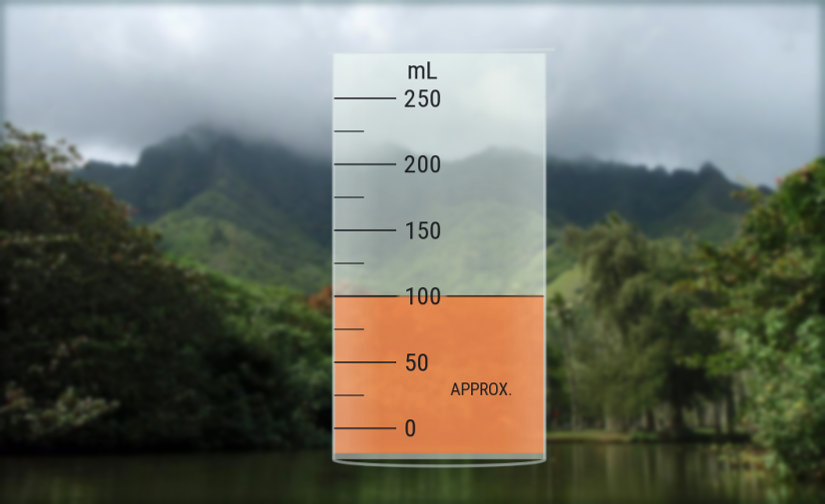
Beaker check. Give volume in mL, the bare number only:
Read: 100
